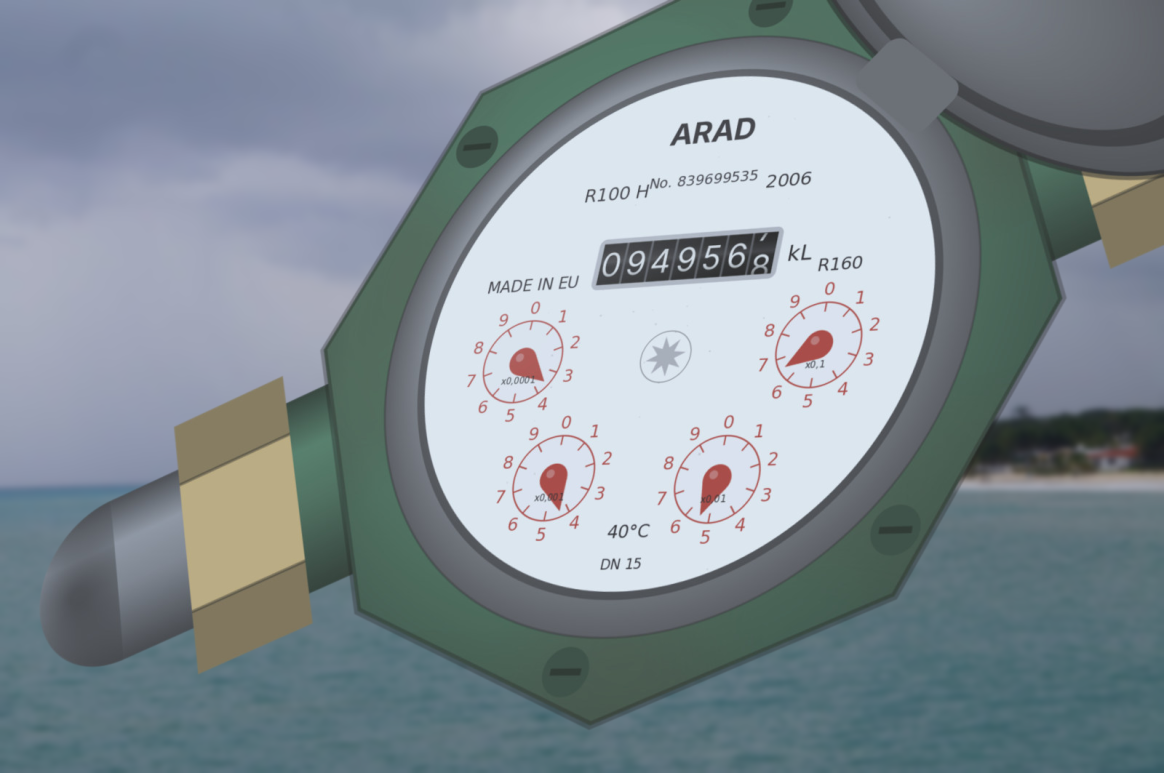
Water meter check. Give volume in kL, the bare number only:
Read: 949567.6543
